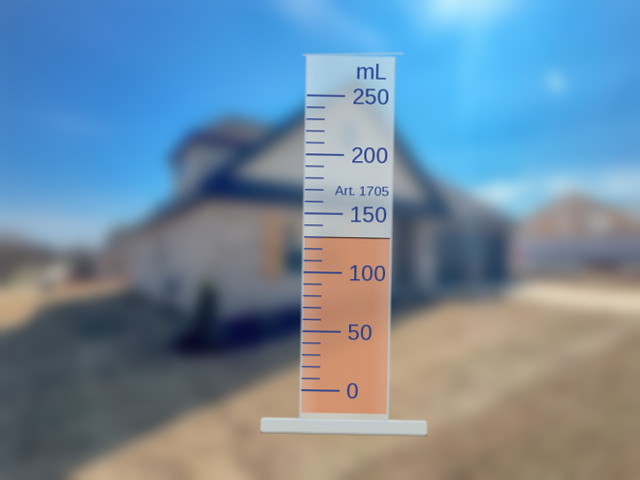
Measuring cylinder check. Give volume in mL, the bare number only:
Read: 130
